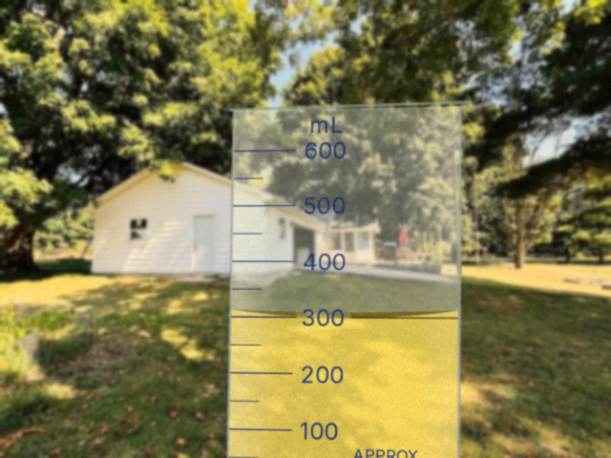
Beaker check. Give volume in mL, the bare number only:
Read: 300
